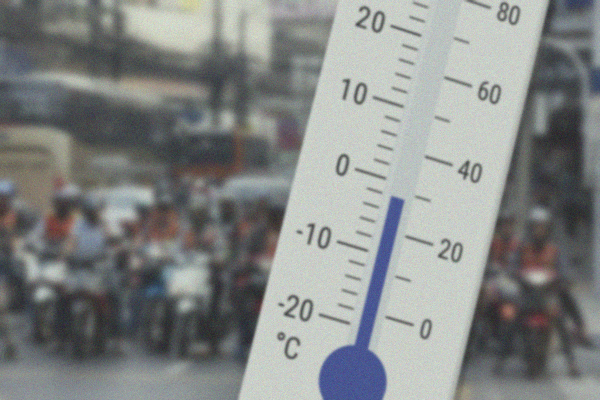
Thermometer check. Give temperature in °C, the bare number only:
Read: -2
